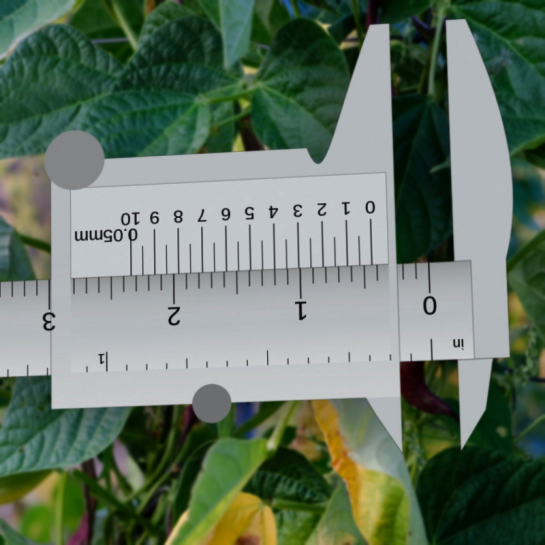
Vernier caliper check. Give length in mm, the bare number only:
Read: 4.4
